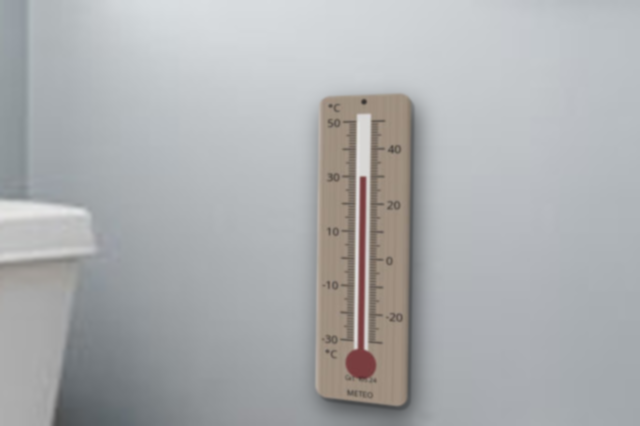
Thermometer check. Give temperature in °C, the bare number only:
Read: 30
